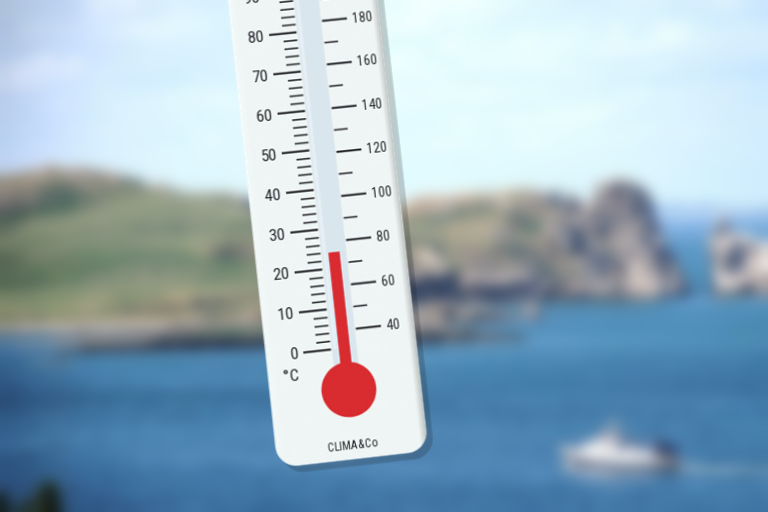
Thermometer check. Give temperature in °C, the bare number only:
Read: 24
